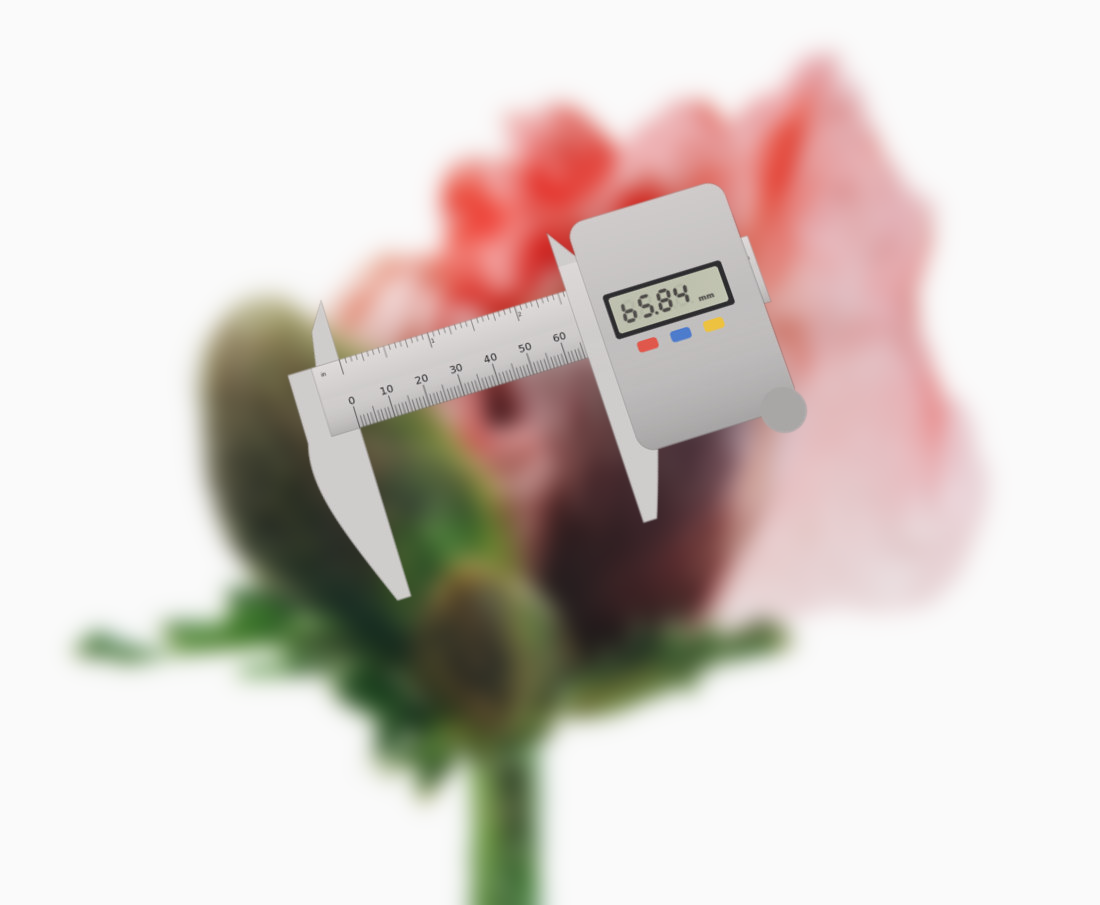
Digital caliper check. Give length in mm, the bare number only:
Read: 65.84
